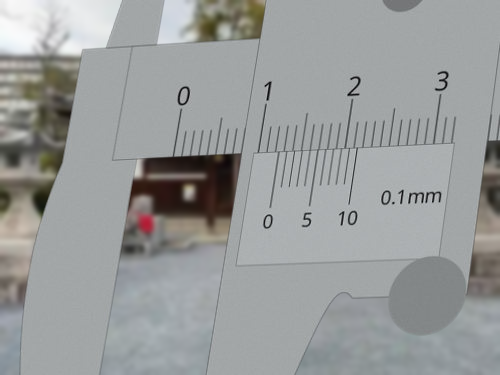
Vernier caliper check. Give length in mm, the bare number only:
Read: 12.4
